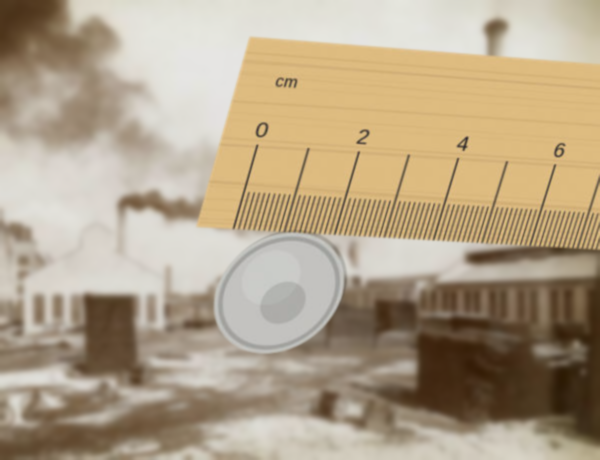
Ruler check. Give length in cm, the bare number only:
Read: 2.5
